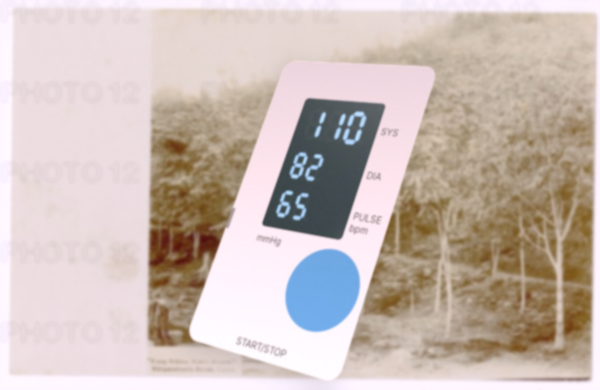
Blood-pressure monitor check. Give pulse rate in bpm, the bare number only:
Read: 65
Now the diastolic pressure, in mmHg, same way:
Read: 82
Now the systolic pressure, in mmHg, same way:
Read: 110
